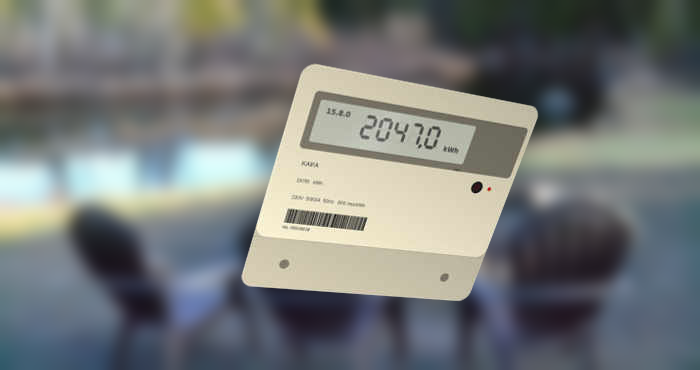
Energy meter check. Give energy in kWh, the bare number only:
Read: 2047.0
